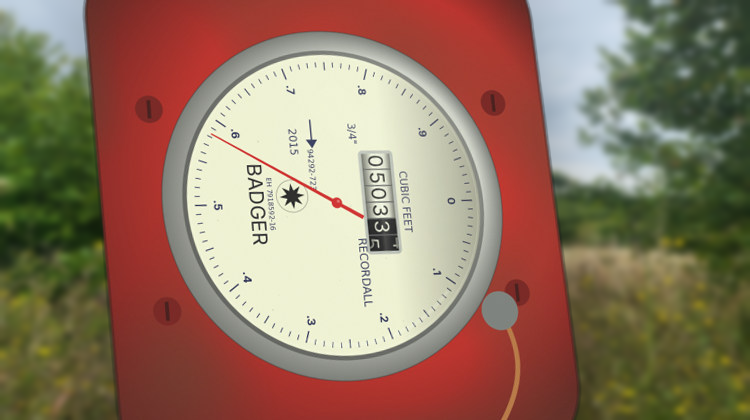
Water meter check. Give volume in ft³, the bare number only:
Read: 50334.58
